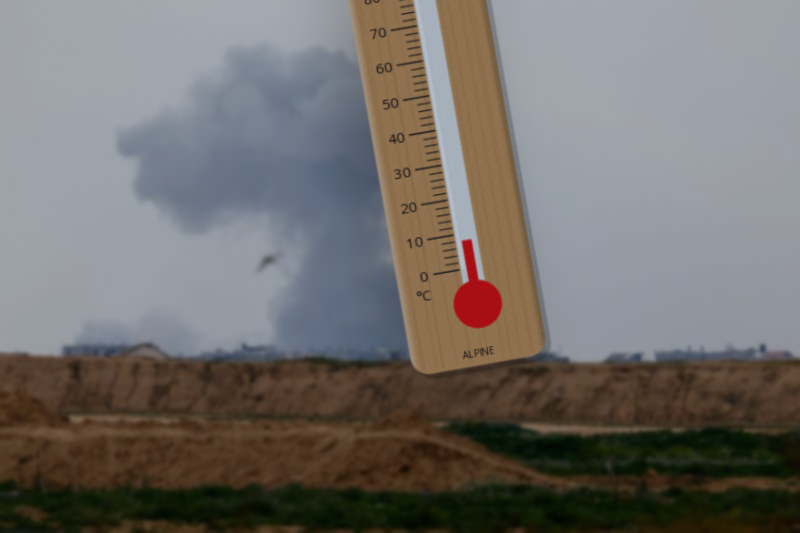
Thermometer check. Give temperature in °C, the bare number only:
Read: 8
